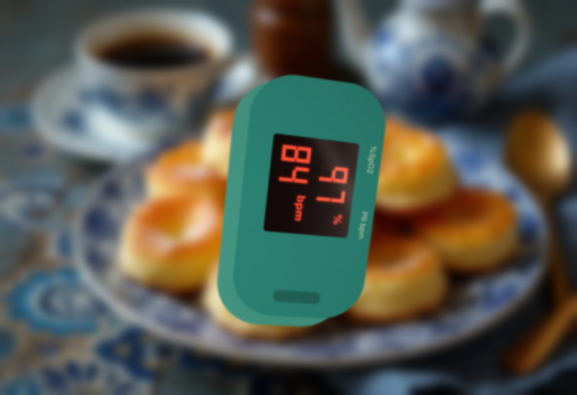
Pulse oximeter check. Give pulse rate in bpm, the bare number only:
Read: 84
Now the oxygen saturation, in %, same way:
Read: 97
